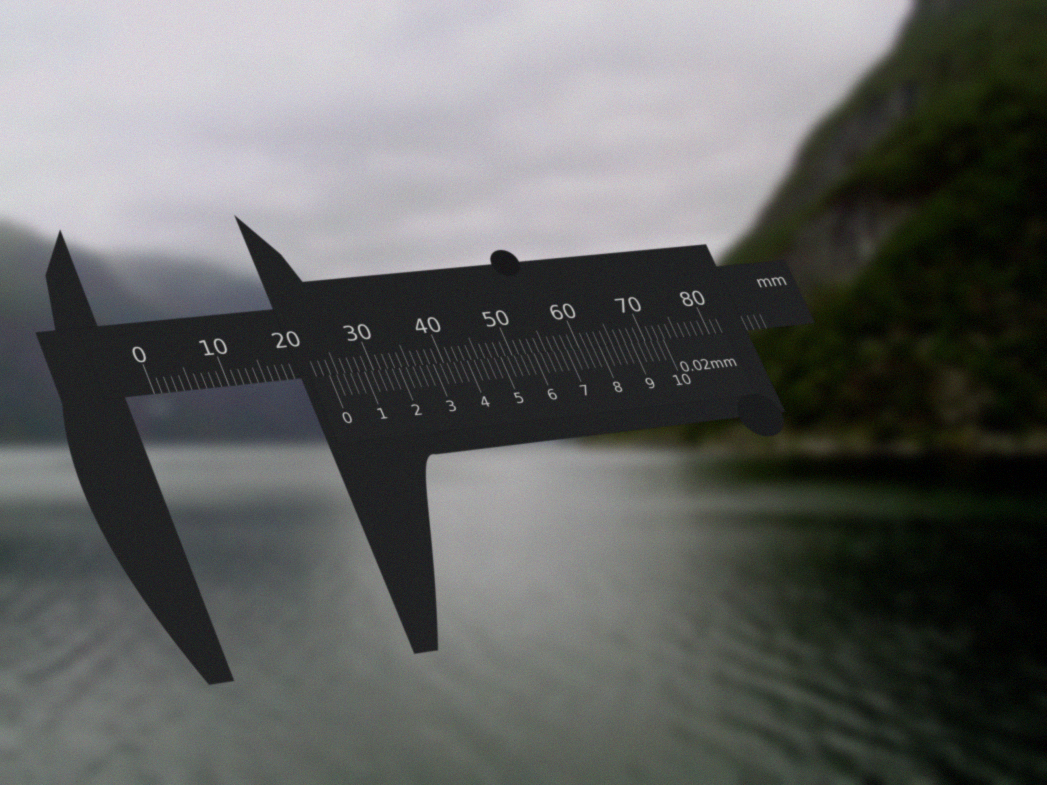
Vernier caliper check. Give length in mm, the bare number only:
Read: 23.8
